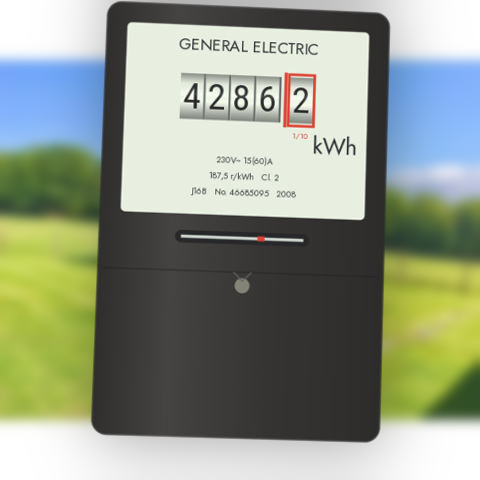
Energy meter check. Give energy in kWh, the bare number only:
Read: 4286.2
